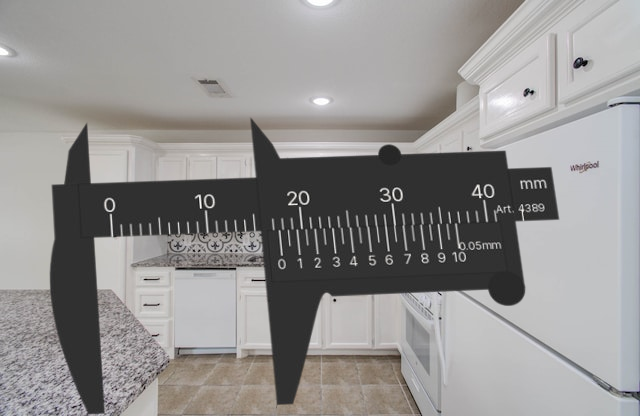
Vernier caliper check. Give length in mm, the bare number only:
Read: 17.6
